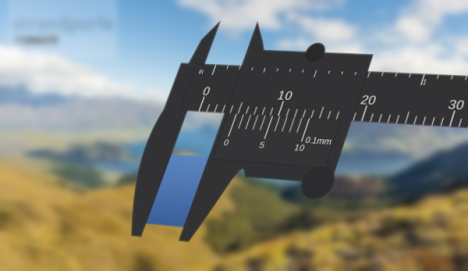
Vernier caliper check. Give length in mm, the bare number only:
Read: 4.8
